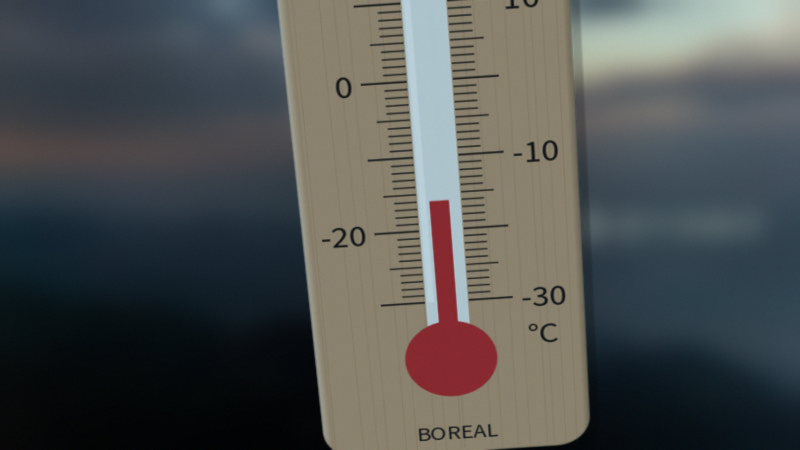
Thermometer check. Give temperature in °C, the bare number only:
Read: -16
